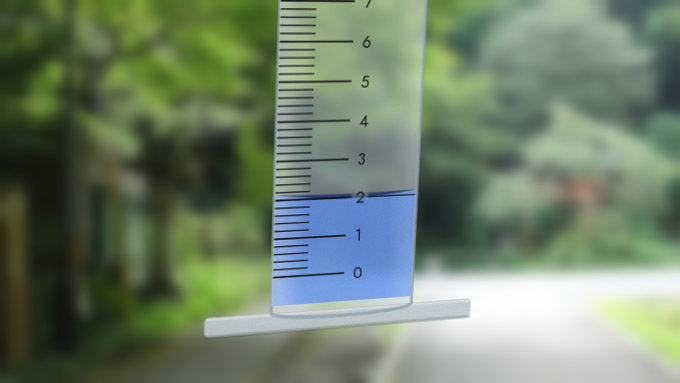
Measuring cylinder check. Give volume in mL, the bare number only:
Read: 2
